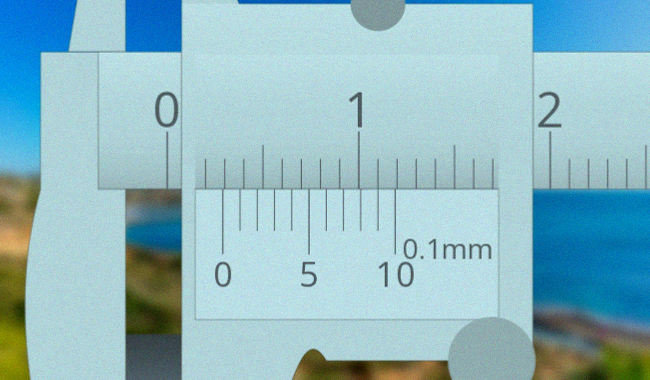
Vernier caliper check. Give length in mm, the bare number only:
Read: 2.9
